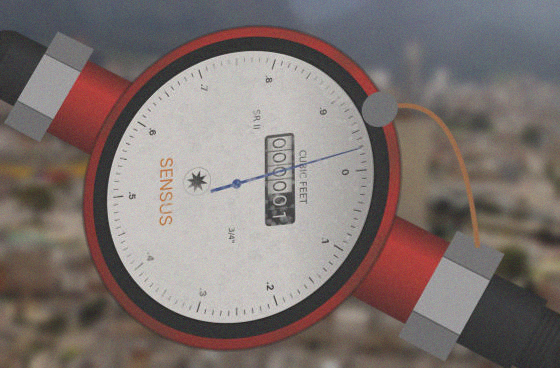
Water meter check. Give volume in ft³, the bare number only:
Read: 0.97
